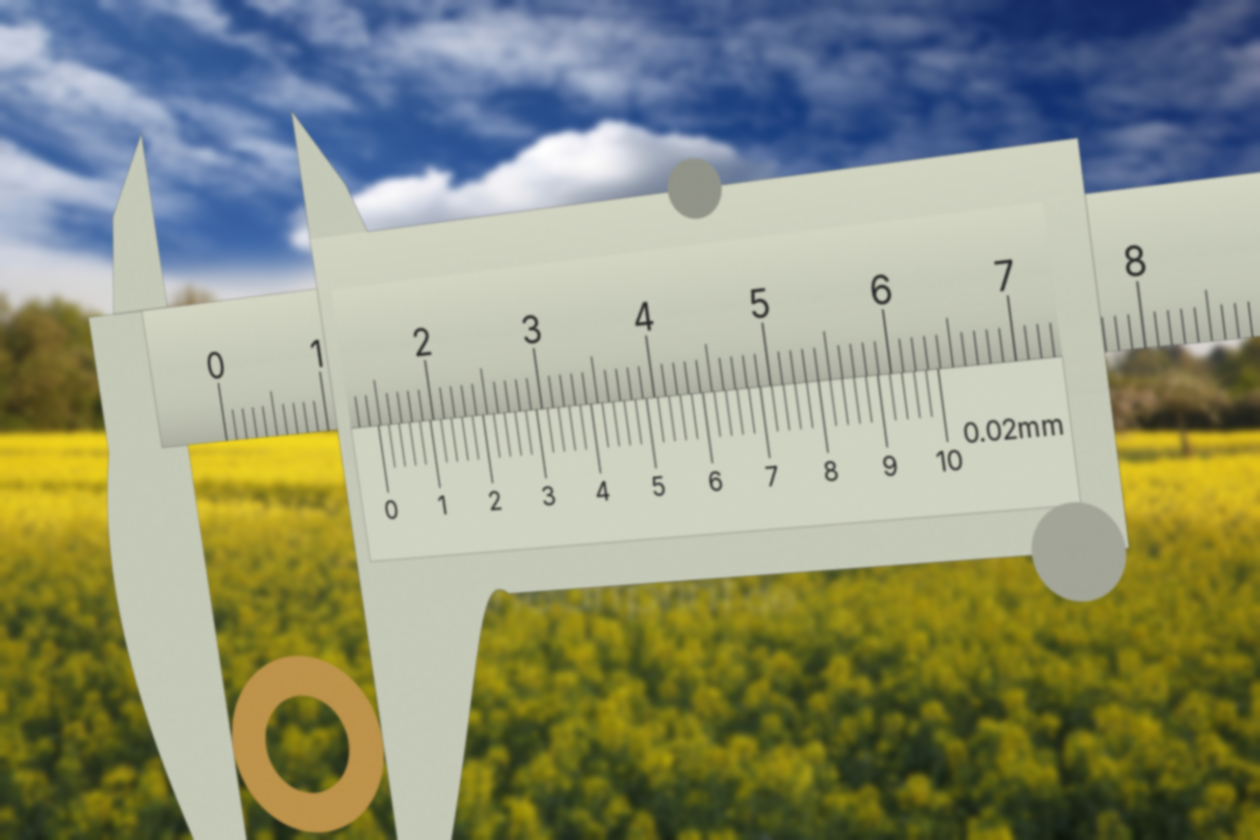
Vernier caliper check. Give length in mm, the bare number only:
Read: 14.8
